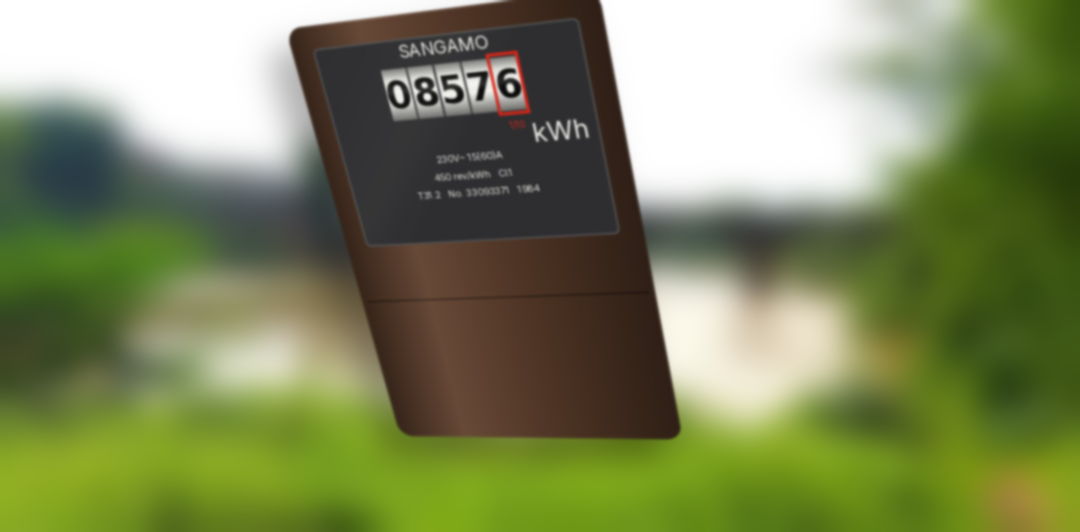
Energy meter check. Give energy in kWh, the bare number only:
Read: 857.6
